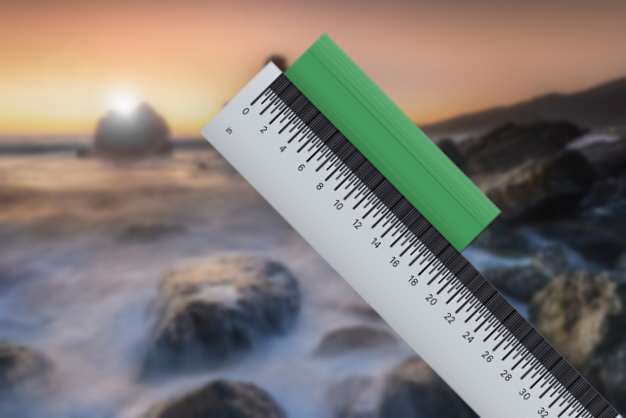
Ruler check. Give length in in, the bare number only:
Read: 19
